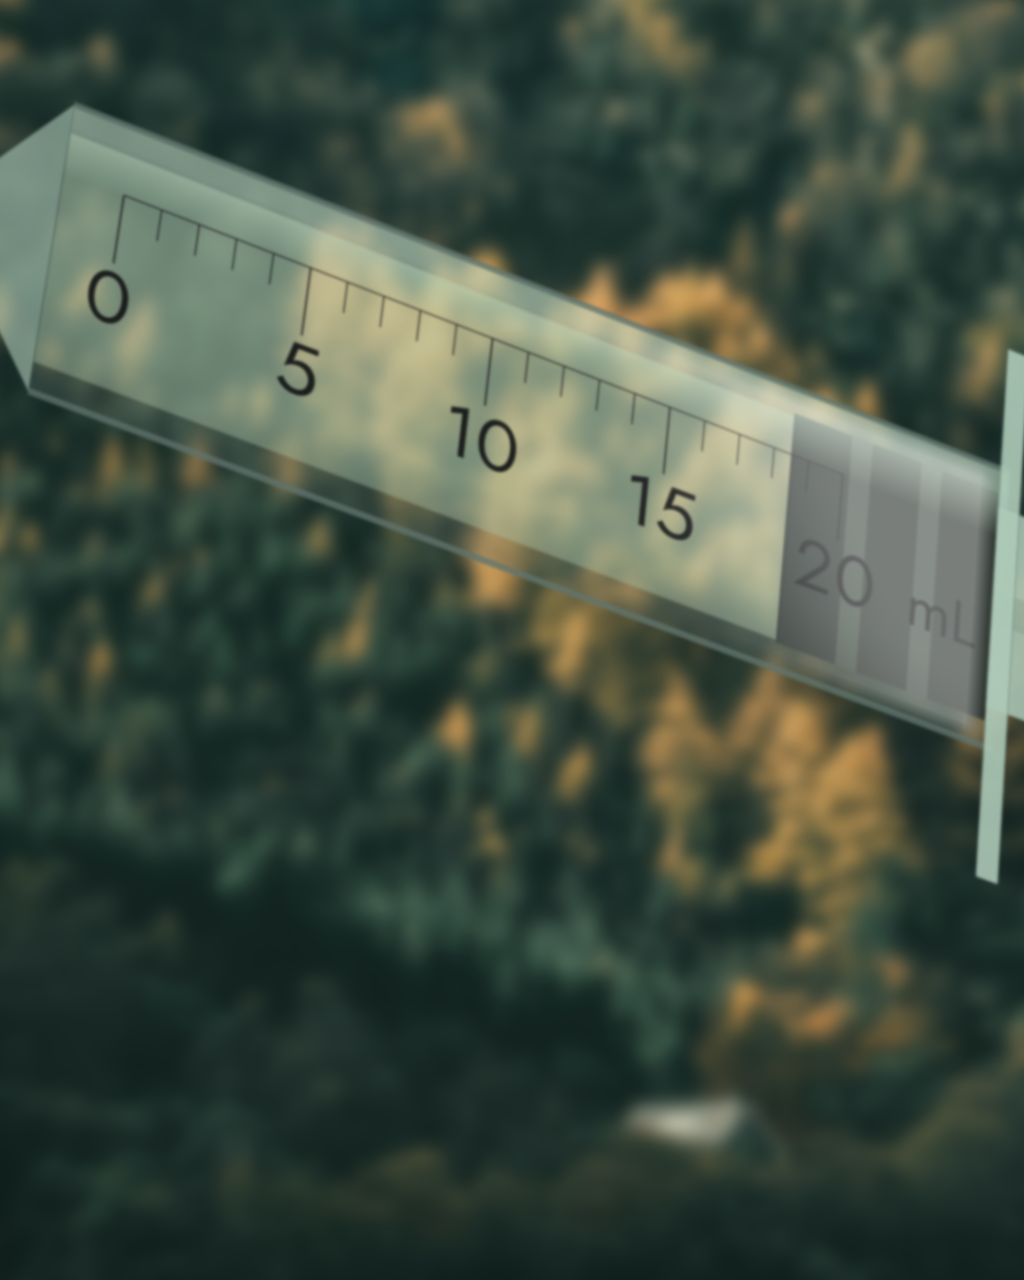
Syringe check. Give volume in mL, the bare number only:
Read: 18.5
